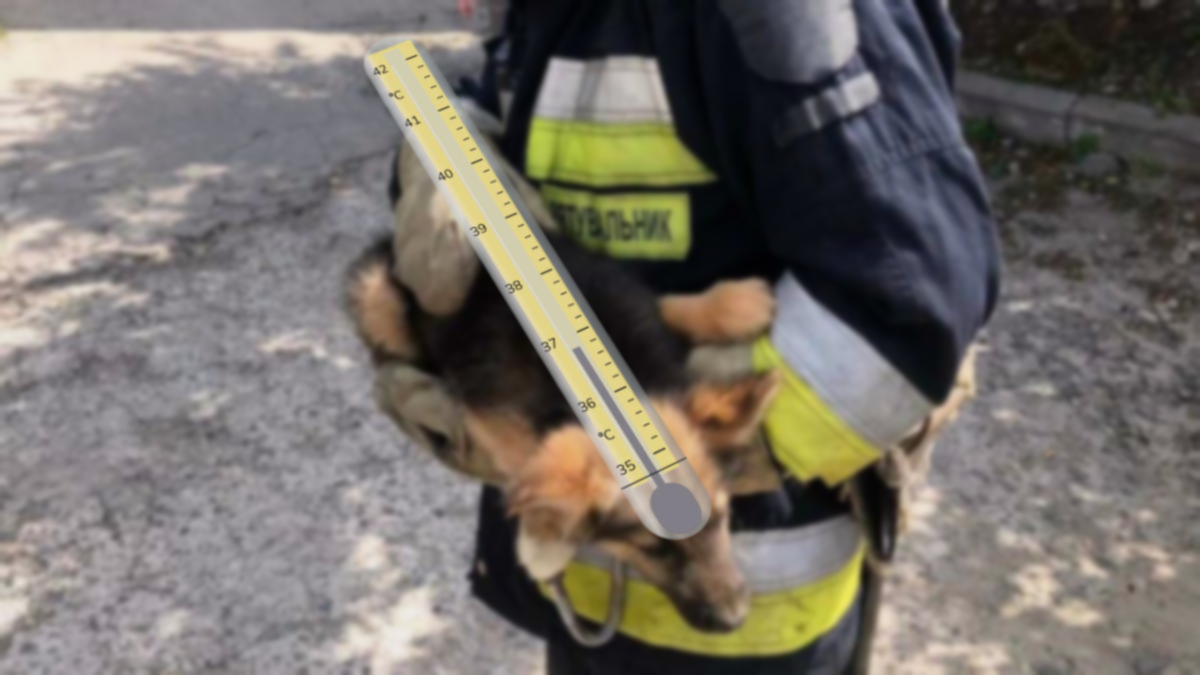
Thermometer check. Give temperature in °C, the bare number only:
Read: 36.8
